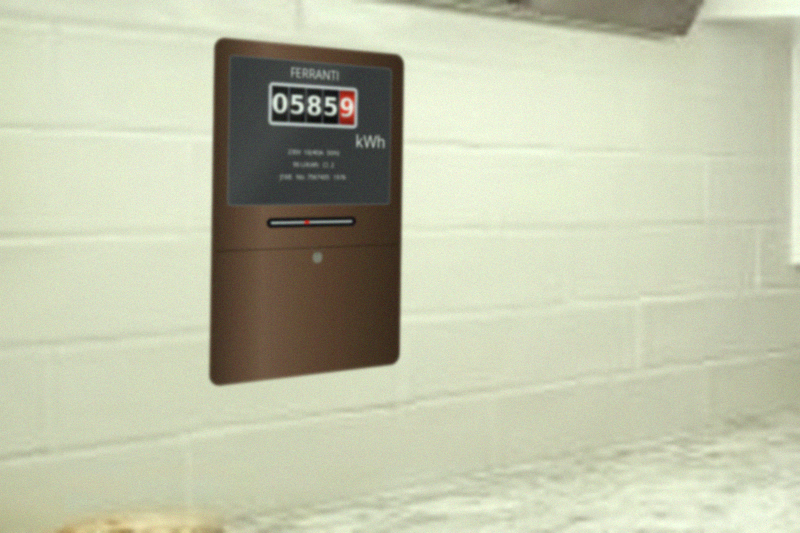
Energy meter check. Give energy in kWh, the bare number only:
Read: 585.9
